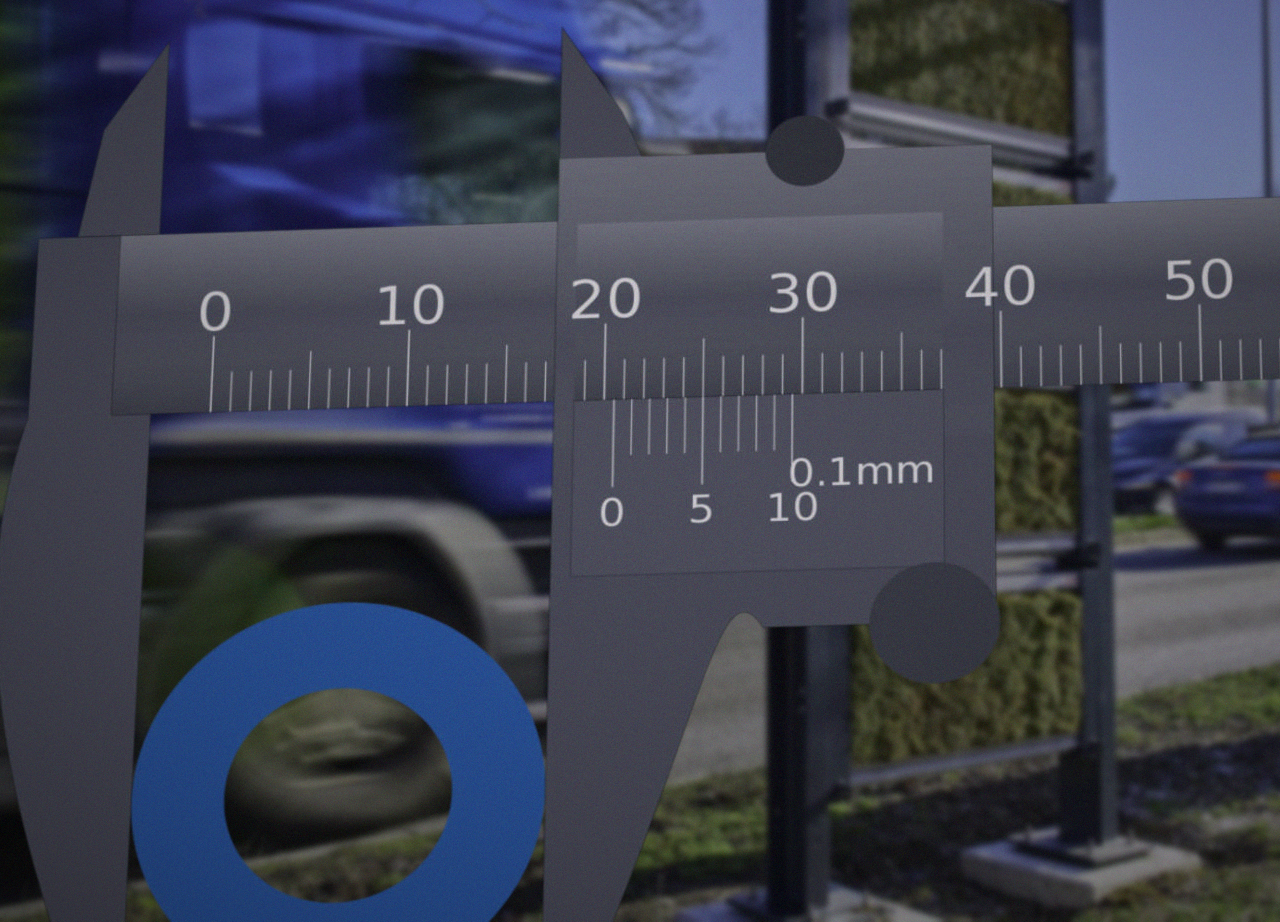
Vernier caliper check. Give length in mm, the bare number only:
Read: 20.5
